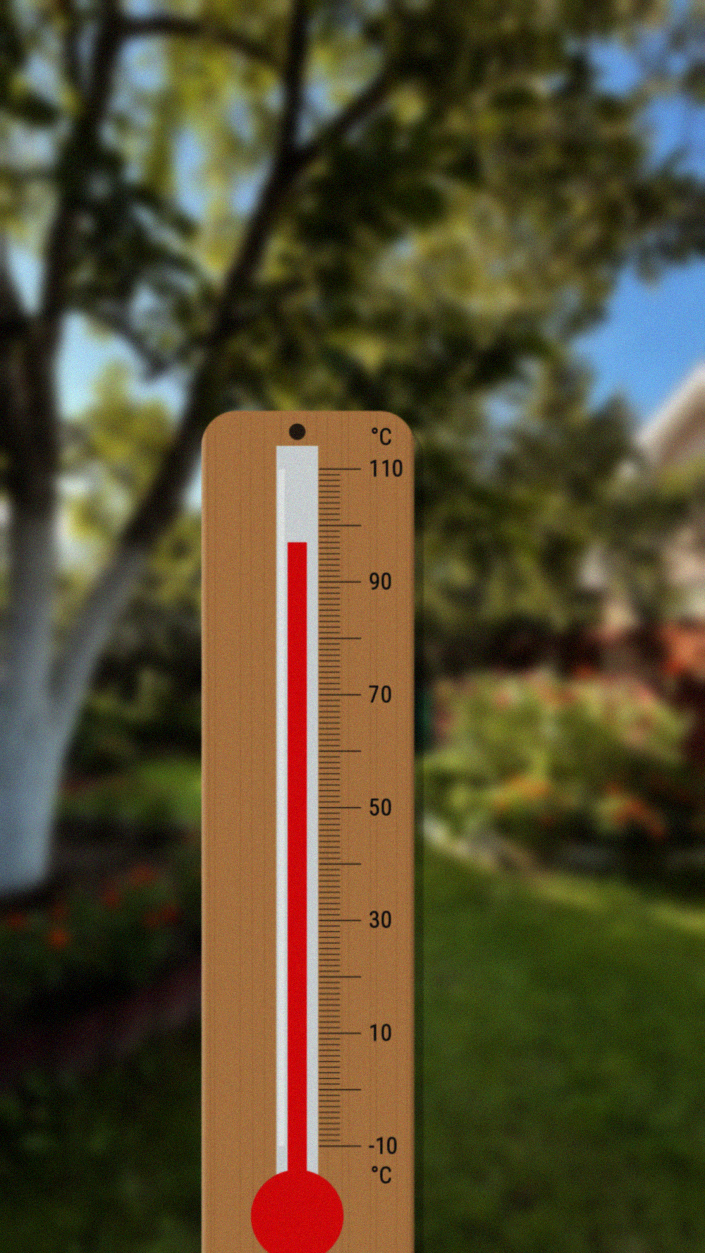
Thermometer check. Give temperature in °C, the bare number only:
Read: 97
